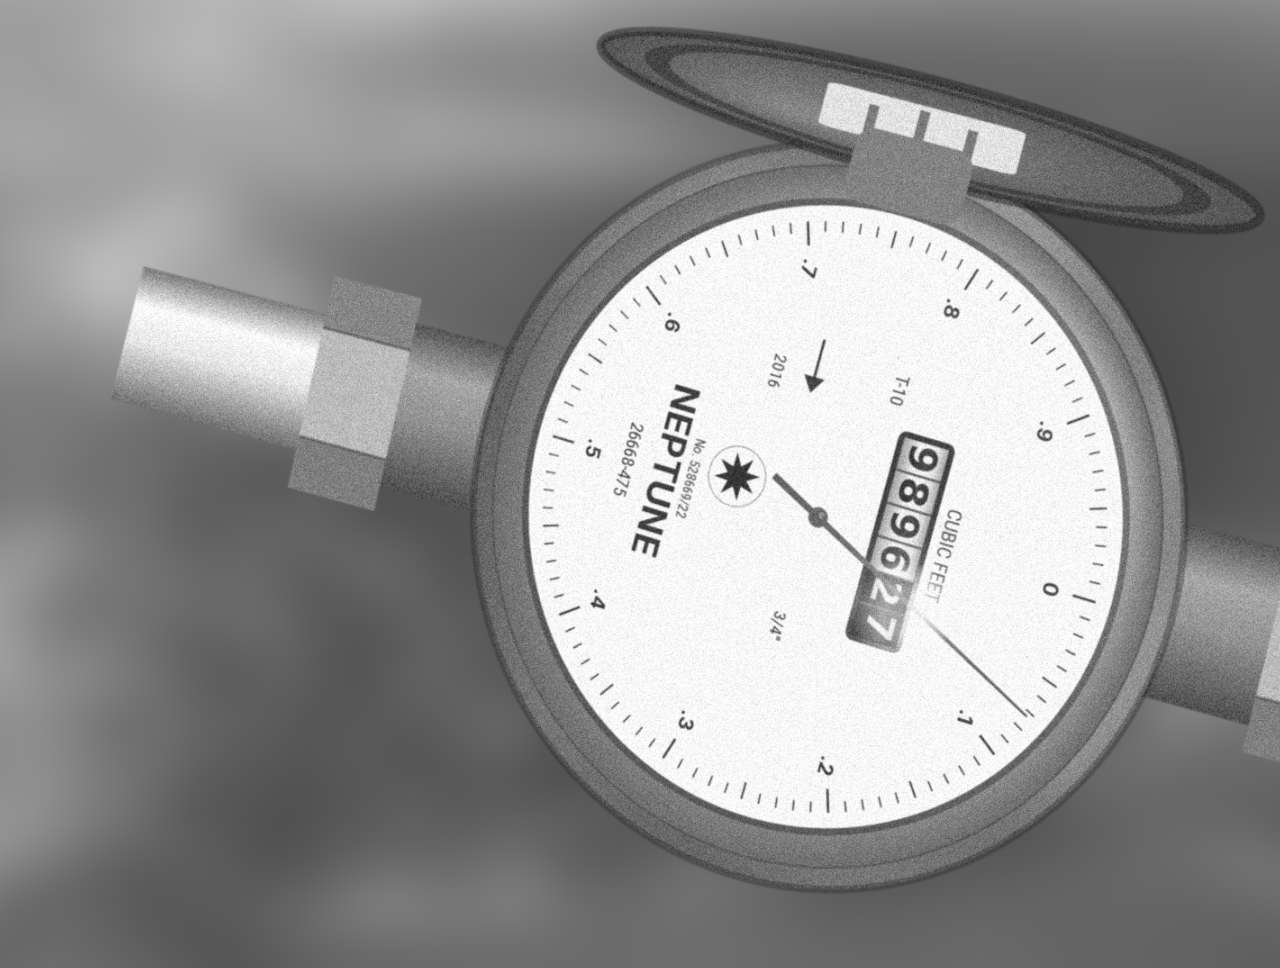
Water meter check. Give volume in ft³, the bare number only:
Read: 989627.07
